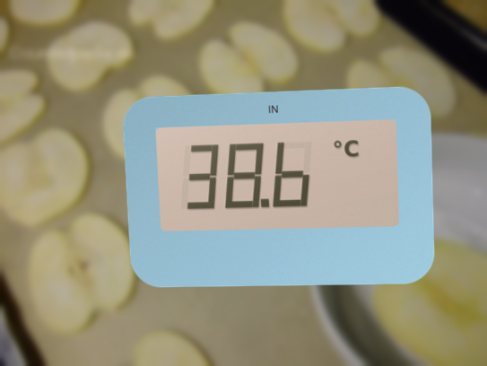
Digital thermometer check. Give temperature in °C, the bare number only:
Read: 38.6
